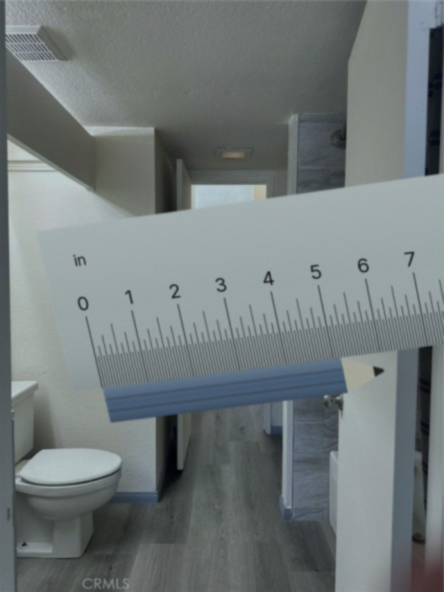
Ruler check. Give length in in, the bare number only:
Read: 6
